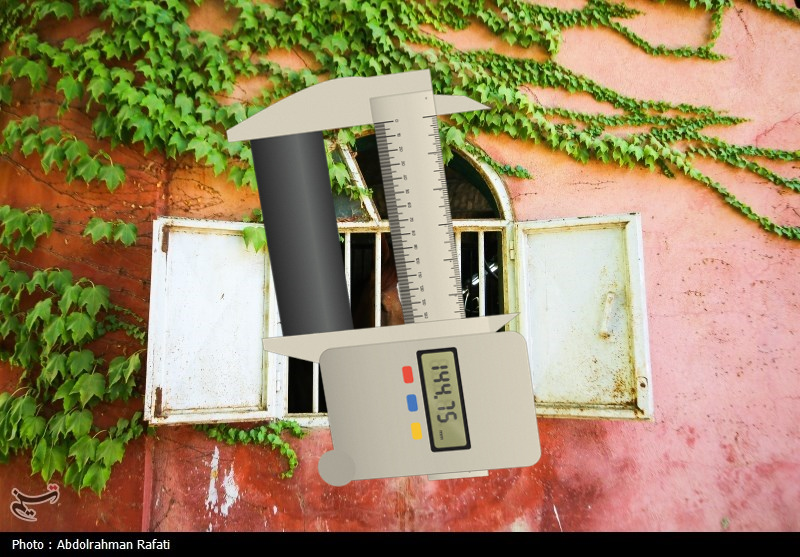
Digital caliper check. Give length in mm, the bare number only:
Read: 144.75
